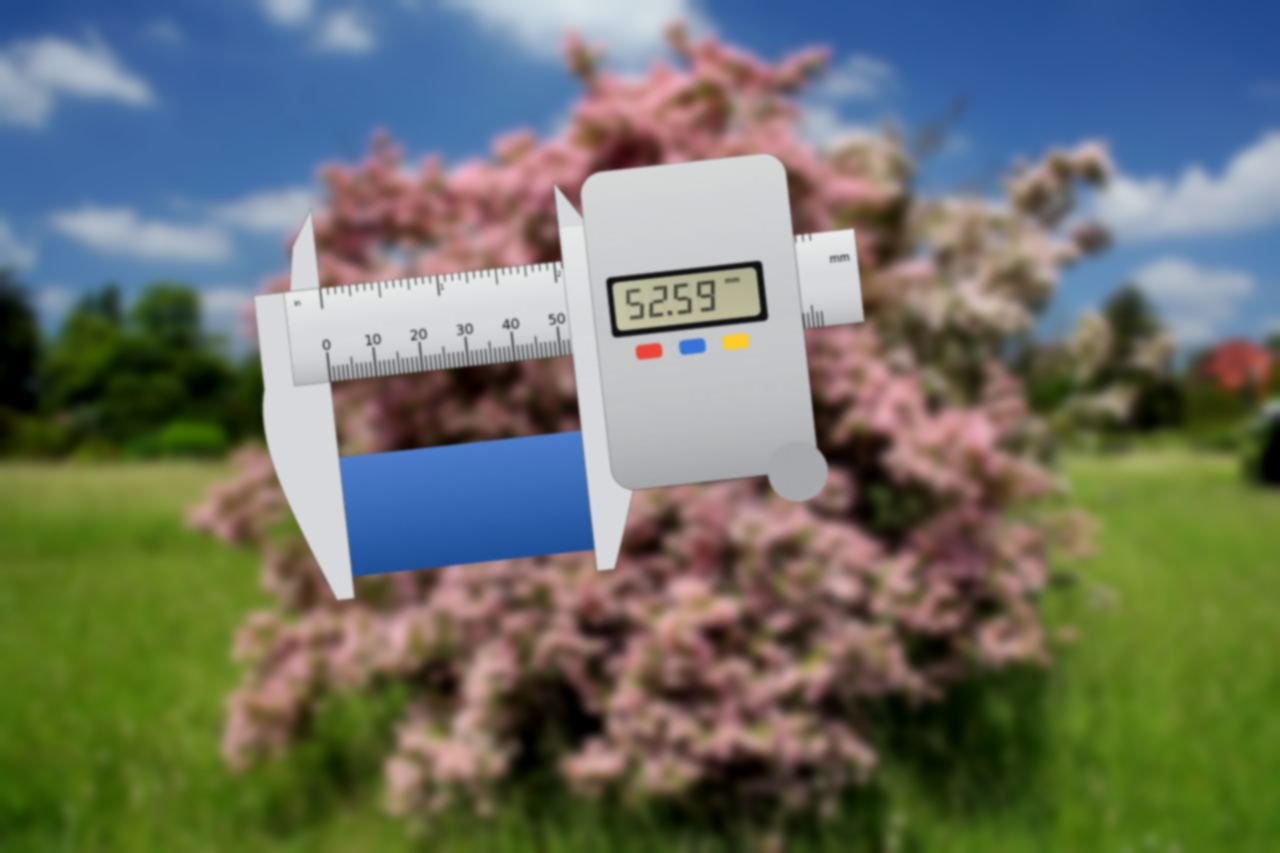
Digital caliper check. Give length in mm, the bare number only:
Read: 52.59
